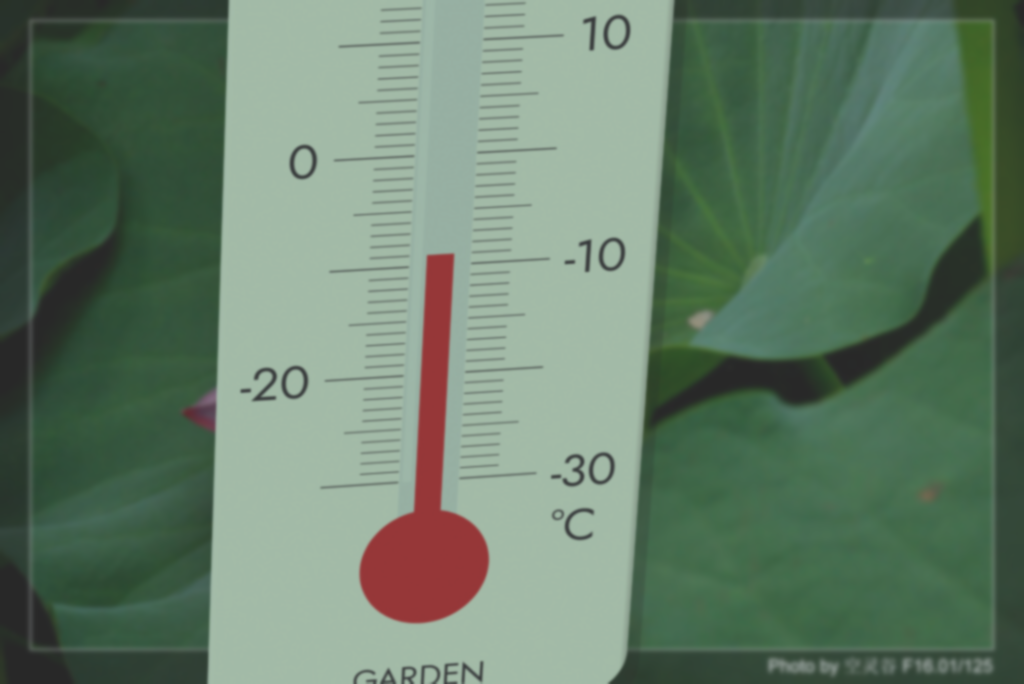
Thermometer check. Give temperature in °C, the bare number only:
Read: -9
